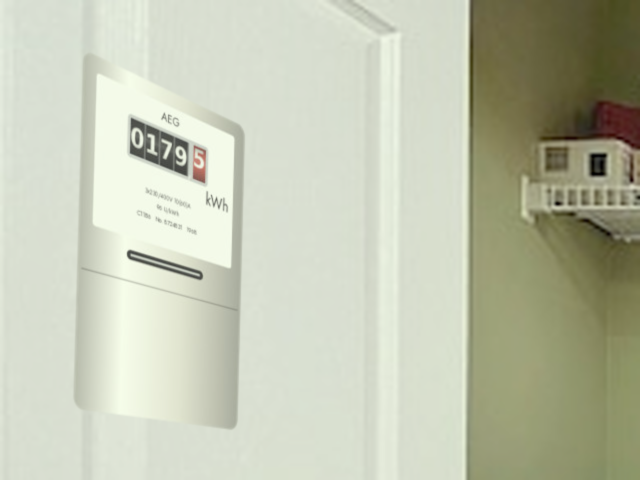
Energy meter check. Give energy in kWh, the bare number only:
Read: 179.5
